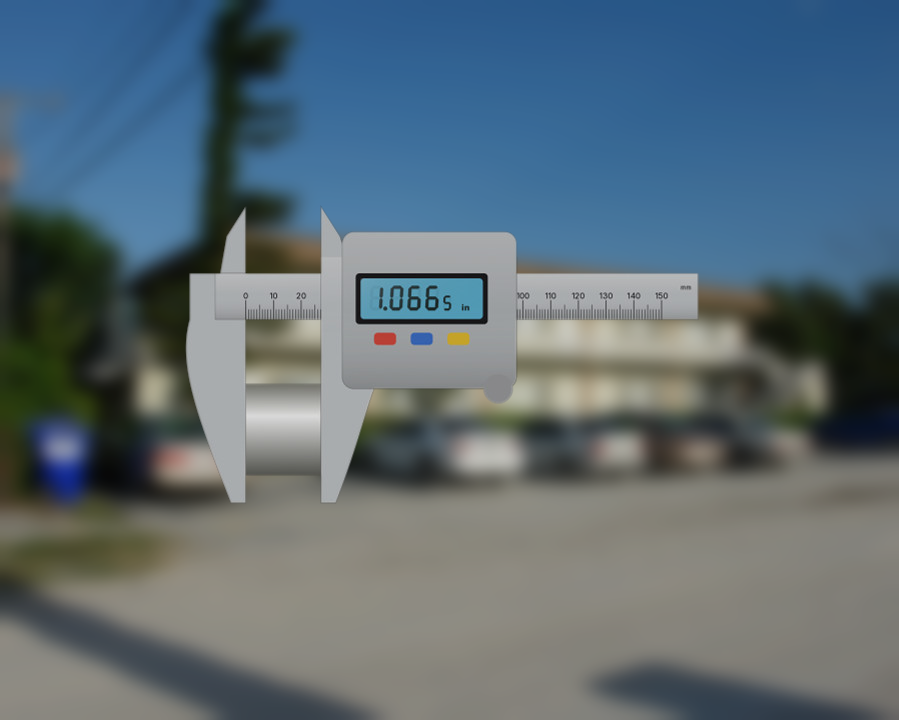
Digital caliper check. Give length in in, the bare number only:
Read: 1.0665
